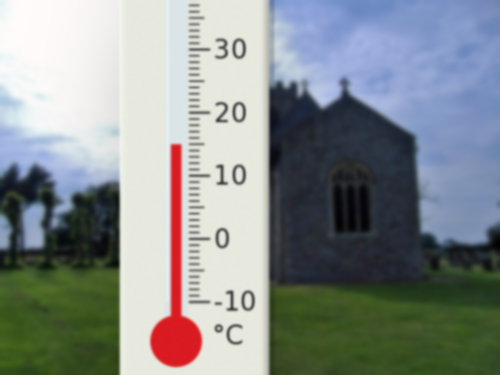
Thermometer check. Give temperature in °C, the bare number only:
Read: 15
